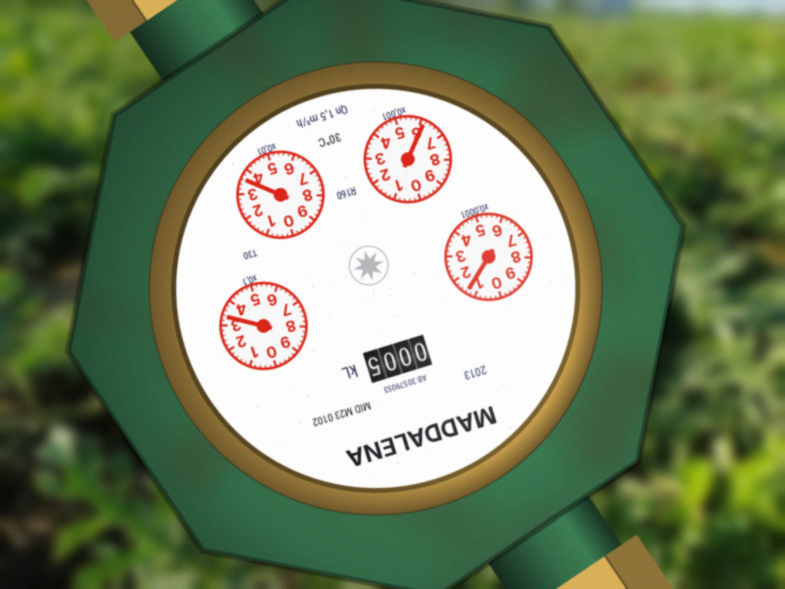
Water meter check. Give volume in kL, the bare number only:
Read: 5.3361
